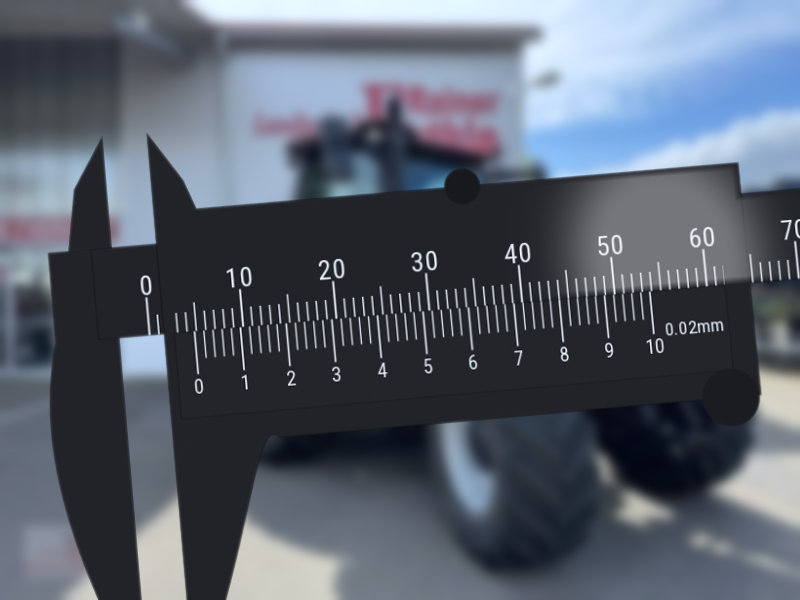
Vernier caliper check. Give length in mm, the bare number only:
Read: 4.8
